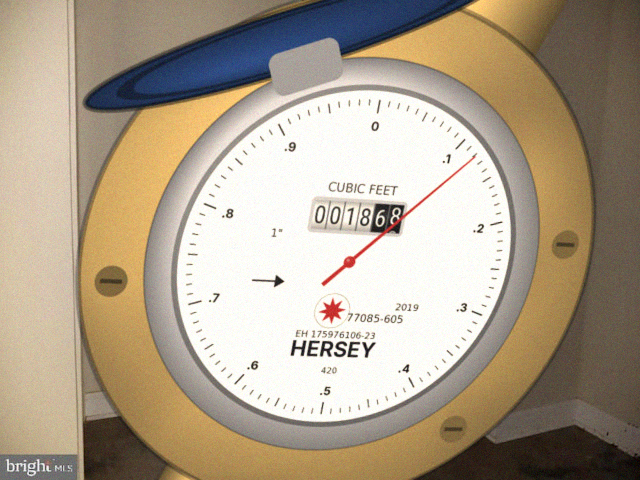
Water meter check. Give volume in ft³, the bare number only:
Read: 1868.12
